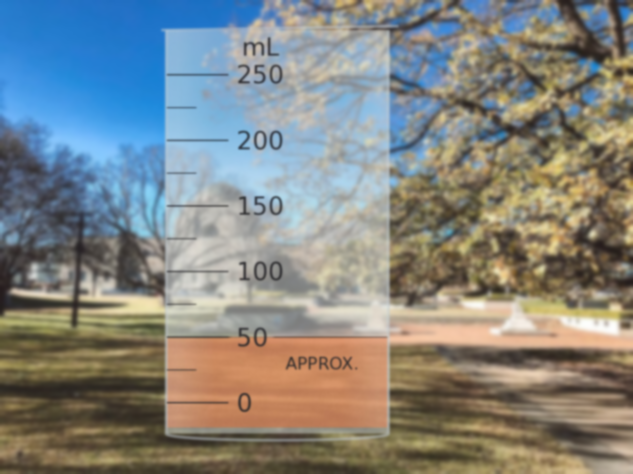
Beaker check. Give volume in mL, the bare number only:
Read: 50
